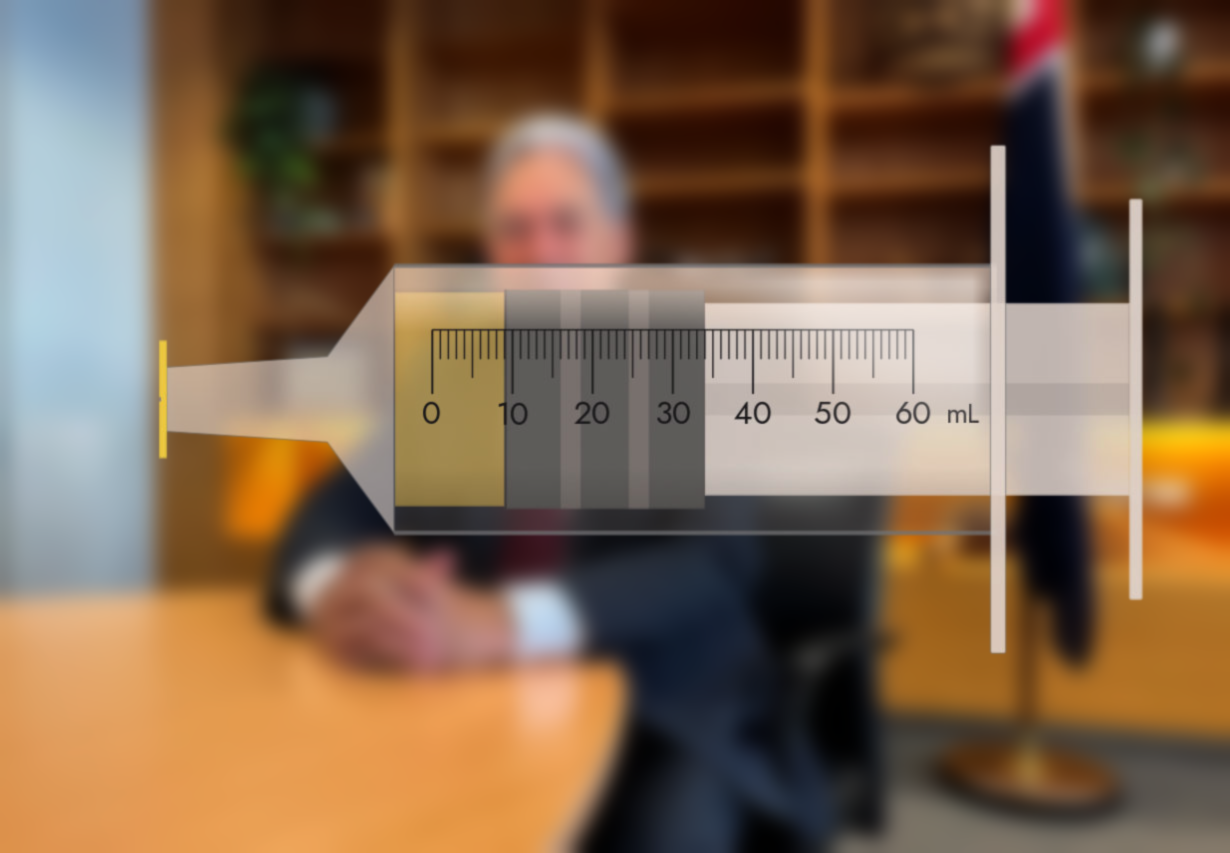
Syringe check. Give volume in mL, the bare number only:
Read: 9
